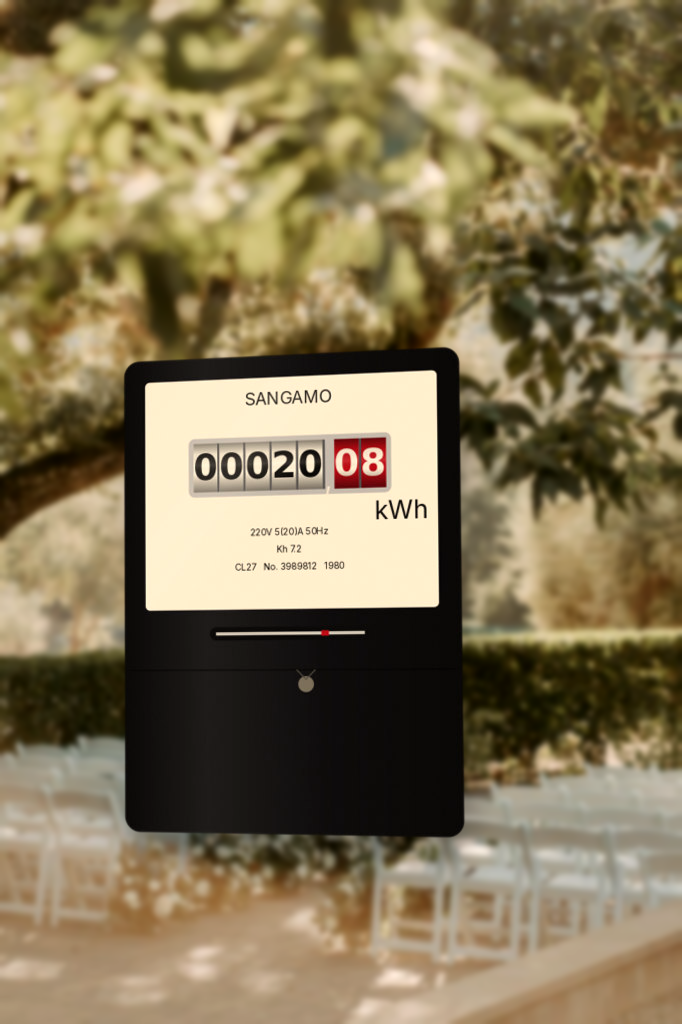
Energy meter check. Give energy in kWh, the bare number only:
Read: 20.08
